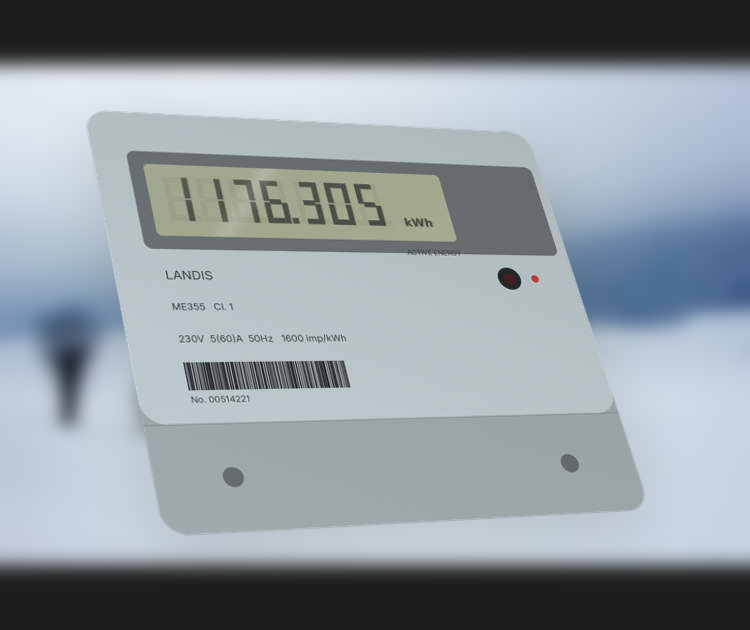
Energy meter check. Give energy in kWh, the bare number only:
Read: 1176.305
